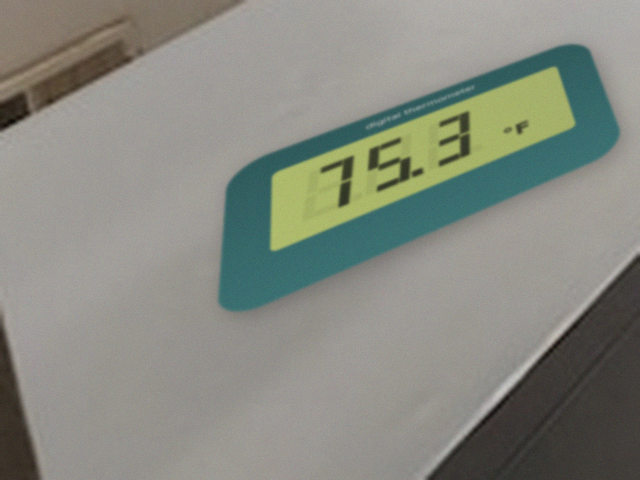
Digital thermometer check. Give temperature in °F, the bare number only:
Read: 75.3
